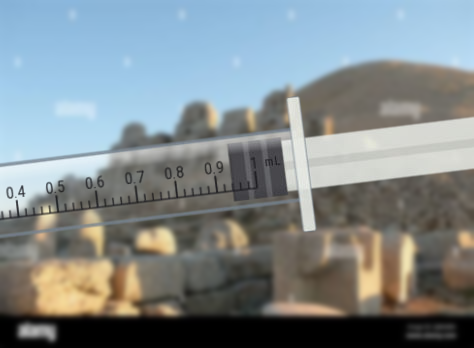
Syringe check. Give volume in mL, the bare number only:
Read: 0.94
